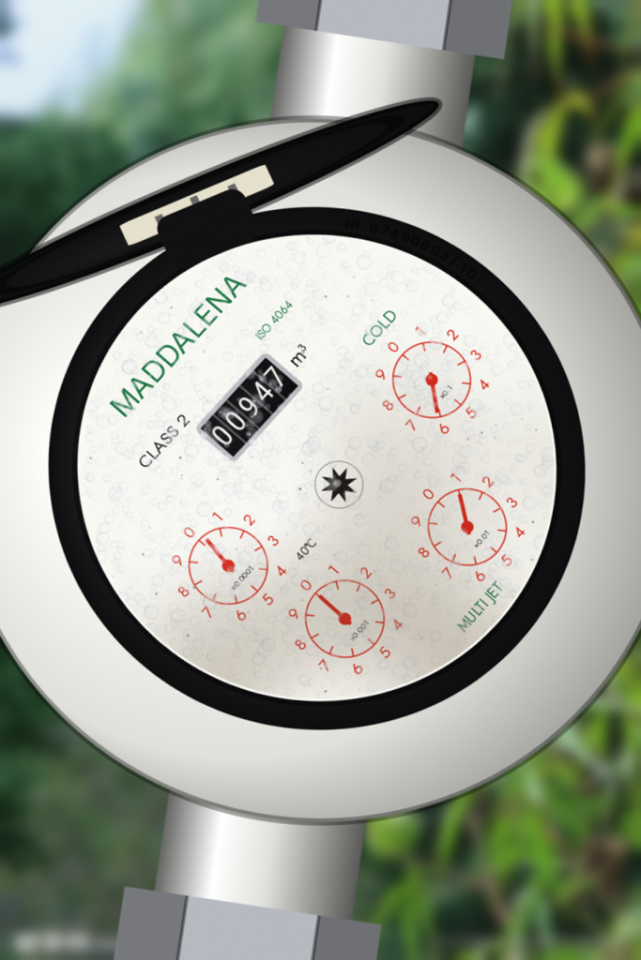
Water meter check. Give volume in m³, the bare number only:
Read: 947.6100
